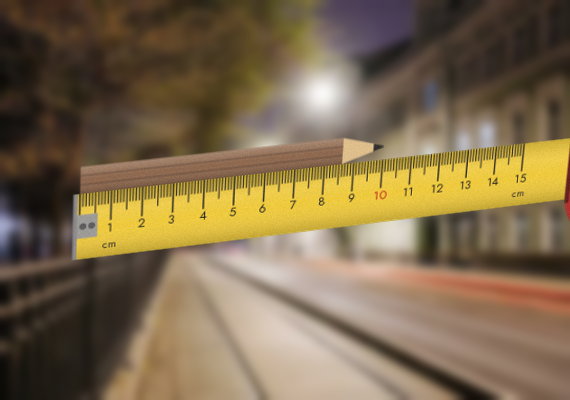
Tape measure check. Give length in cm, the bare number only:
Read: 10
